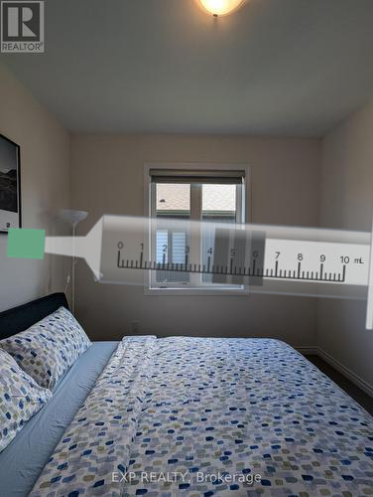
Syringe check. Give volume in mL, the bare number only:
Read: 4.2
